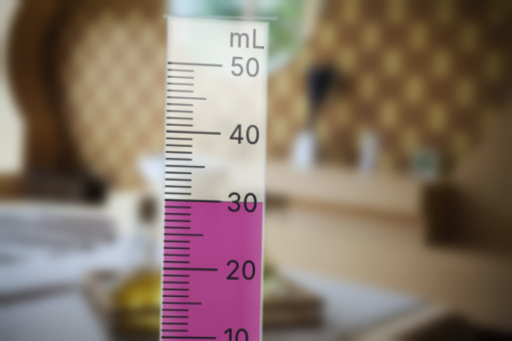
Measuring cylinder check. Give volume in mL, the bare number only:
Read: 30
